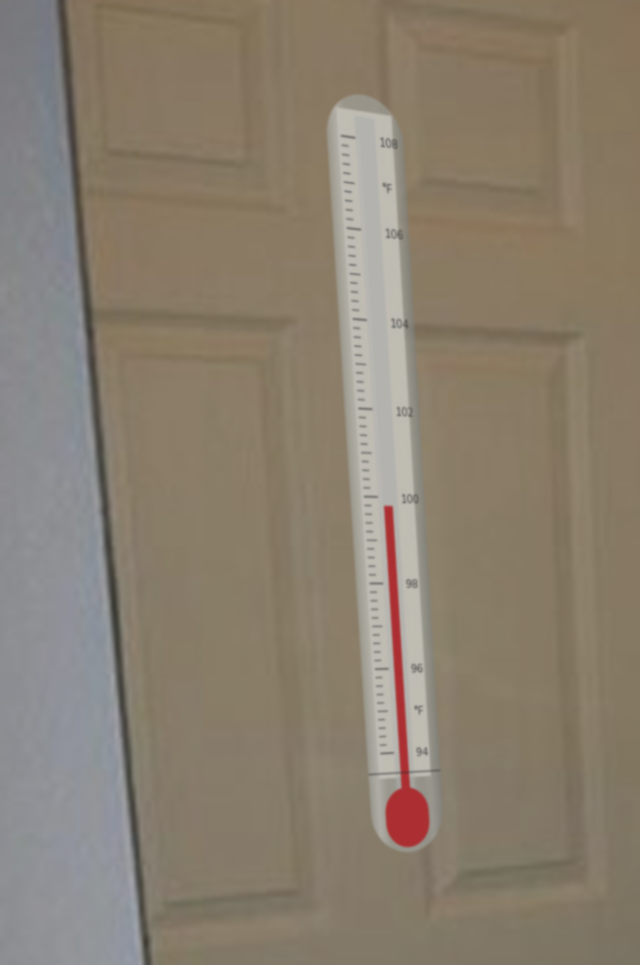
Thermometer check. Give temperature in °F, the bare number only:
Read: 99.8
